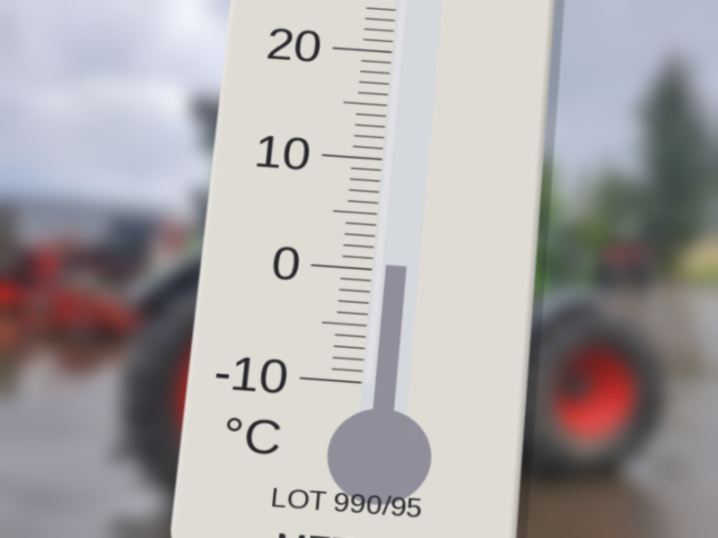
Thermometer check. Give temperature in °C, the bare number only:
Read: 0.5
